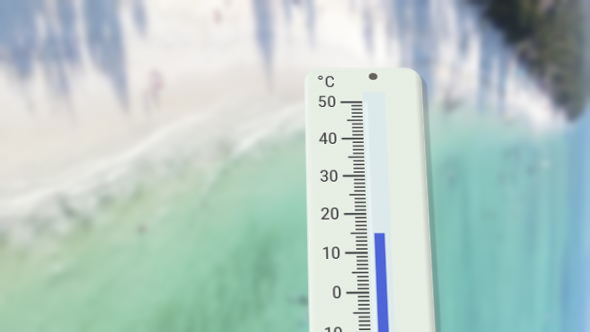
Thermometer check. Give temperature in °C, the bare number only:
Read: 15
